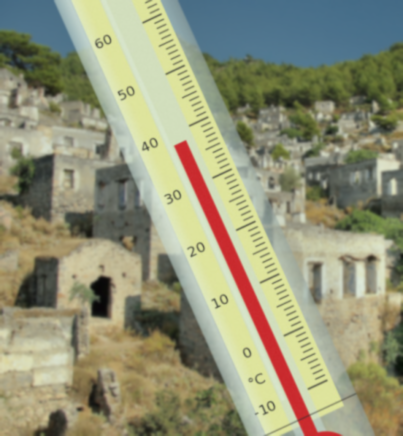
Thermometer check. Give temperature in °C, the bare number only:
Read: 38
